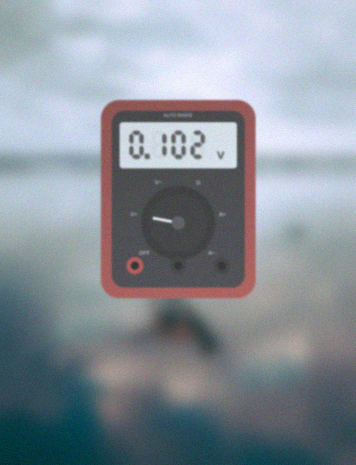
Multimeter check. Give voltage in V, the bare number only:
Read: 0.102
